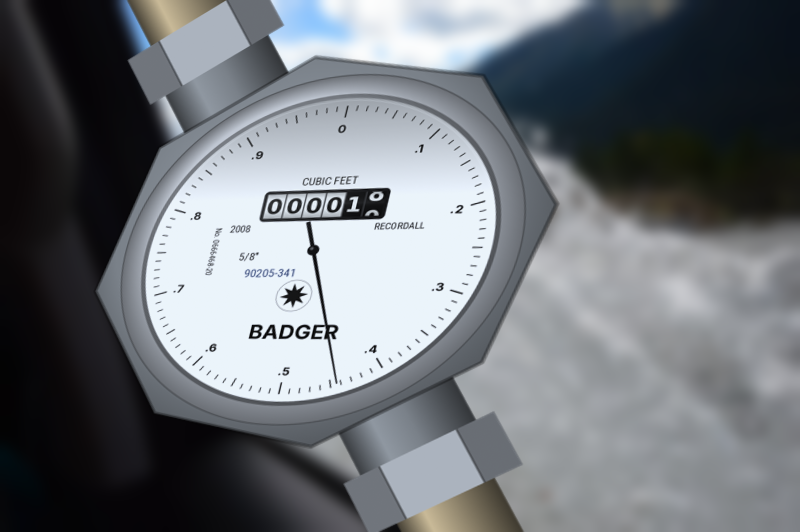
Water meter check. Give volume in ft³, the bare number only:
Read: 18.44
